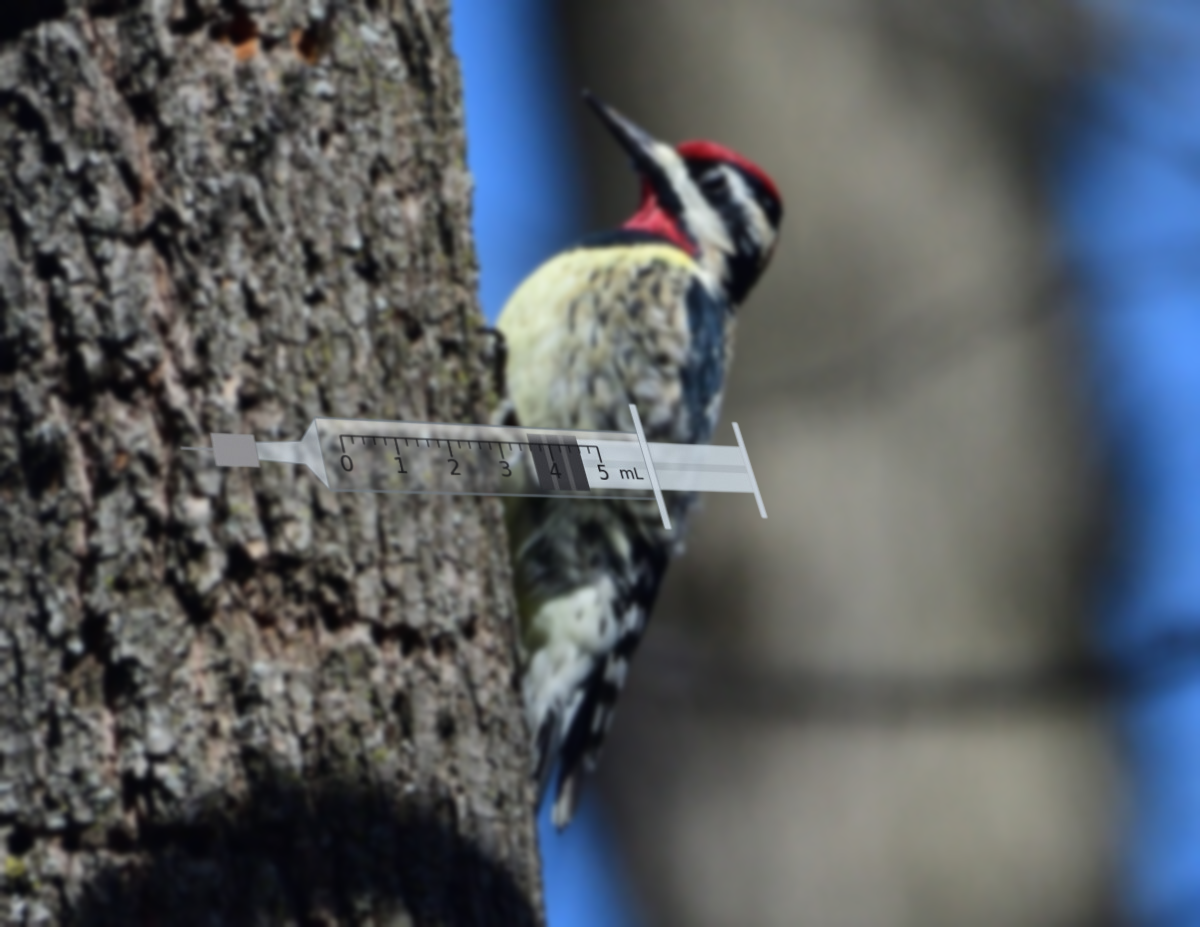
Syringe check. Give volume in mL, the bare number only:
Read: 3.6
